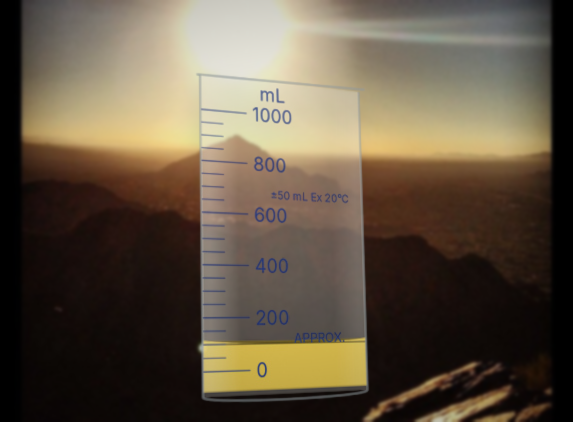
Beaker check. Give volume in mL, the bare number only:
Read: 100
